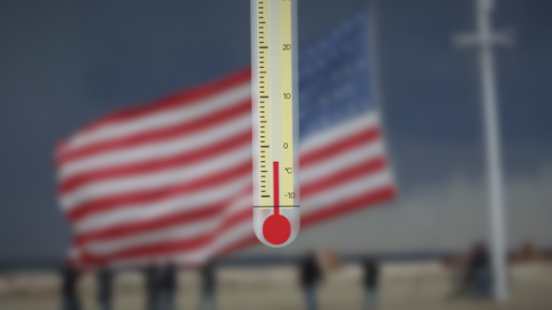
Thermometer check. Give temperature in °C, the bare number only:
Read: -3
